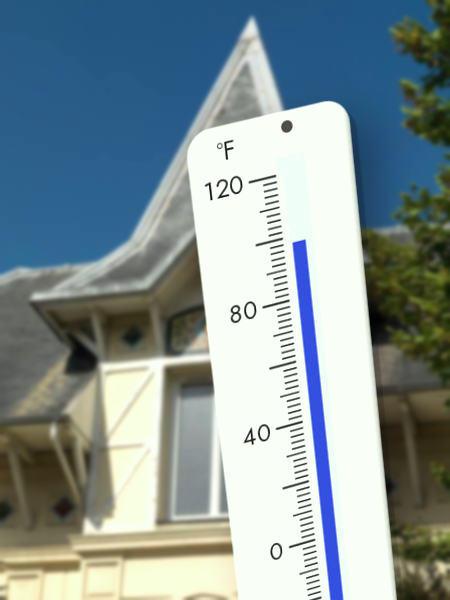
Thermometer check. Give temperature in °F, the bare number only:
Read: 98
